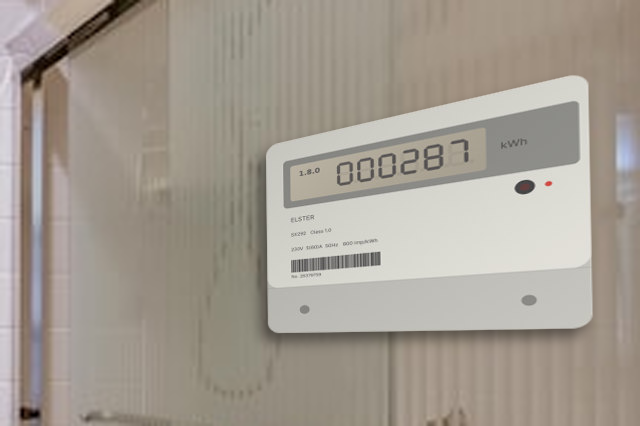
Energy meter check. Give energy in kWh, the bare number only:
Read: 287
